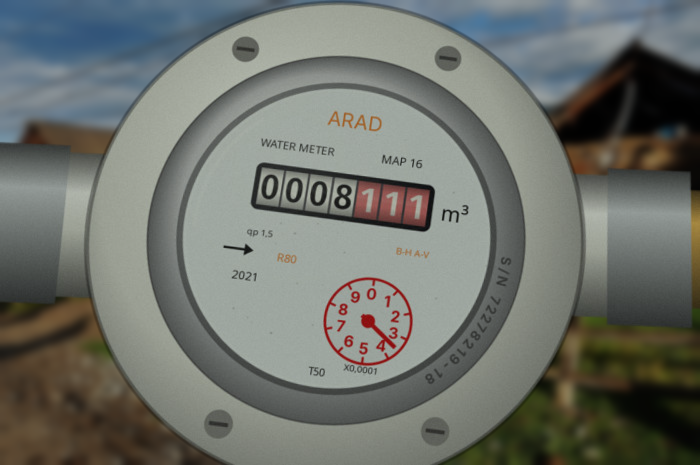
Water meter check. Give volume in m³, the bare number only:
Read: 8.1113
